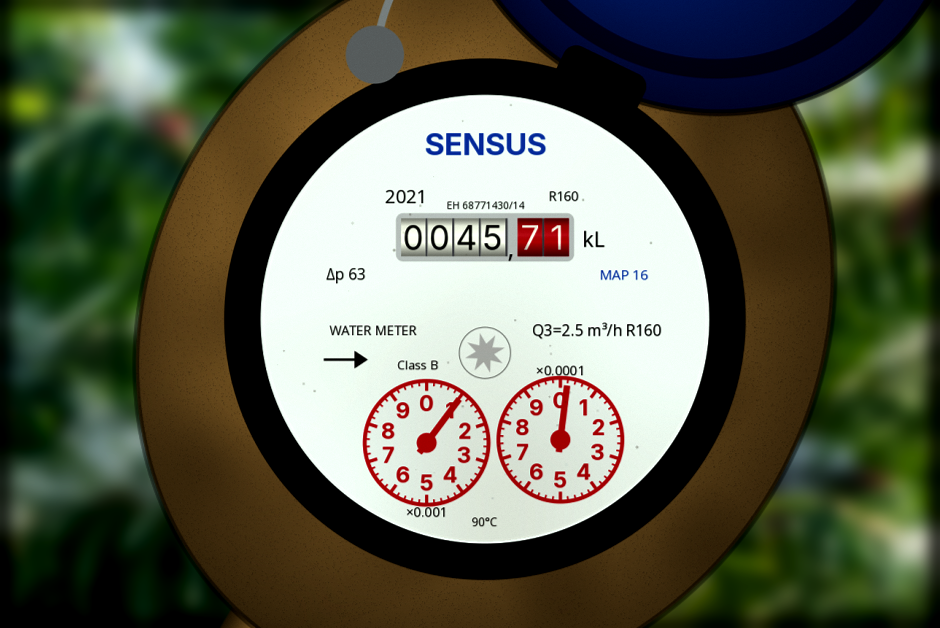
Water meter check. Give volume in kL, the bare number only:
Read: 45.7110
